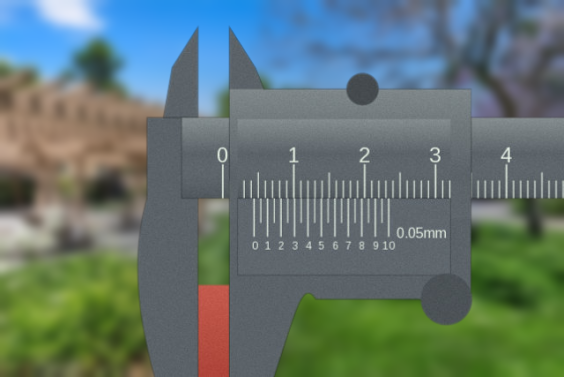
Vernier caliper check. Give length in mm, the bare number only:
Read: 4.4
